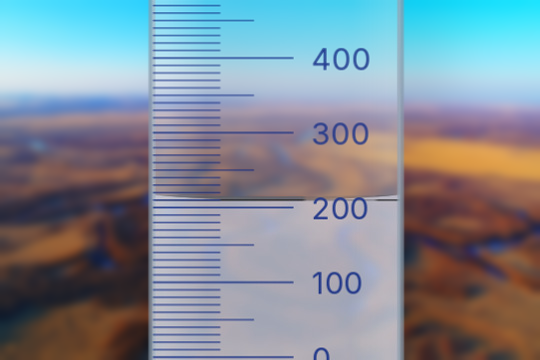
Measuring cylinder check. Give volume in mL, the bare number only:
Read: 210
